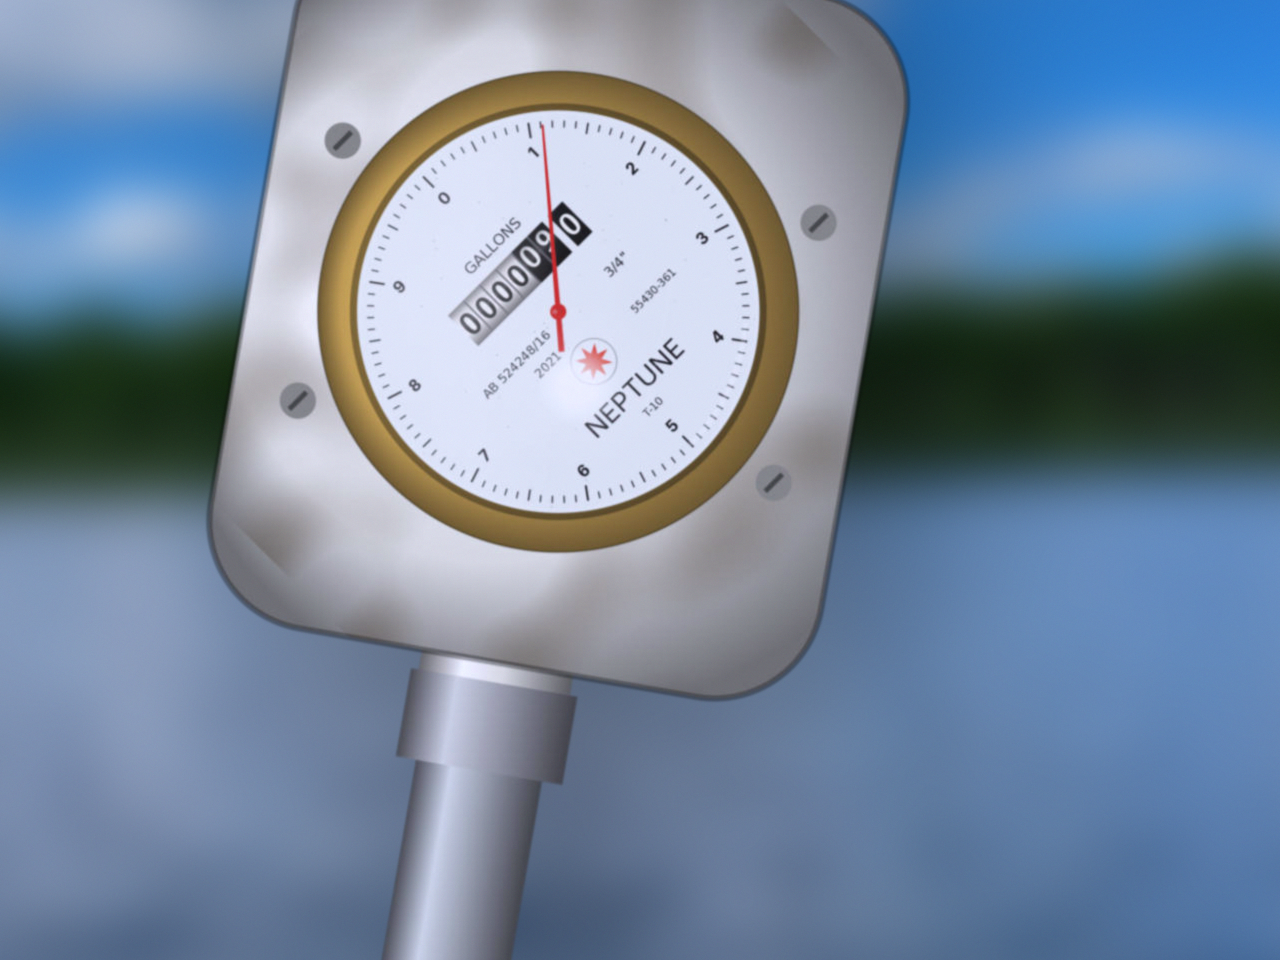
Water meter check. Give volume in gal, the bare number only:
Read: 91.1
